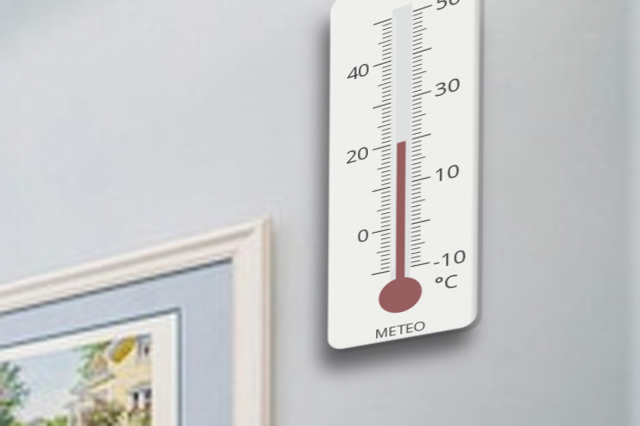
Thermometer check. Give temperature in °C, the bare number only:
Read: 20
